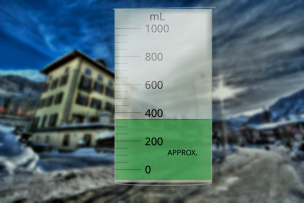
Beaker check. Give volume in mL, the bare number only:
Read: 350
